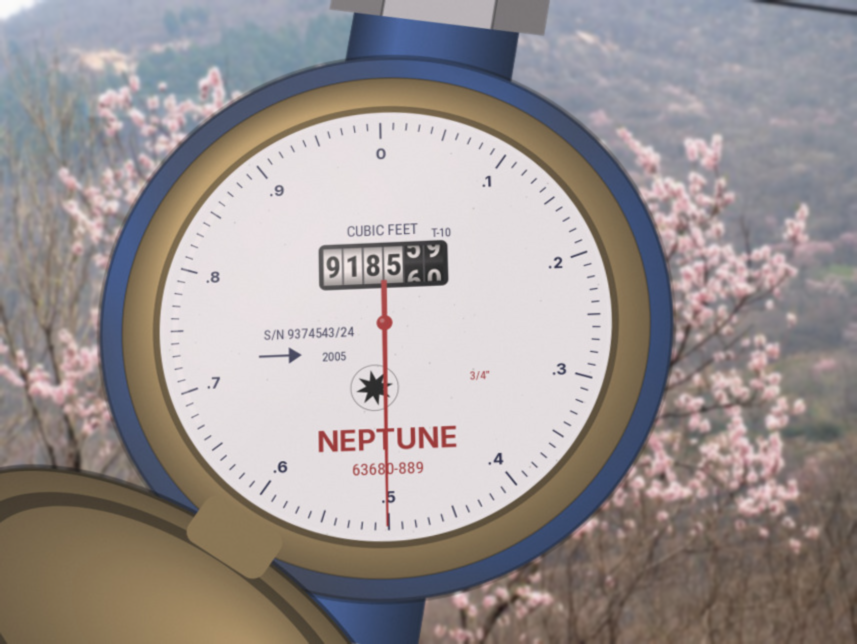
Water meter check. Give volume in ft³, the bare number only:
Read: 918559.50
